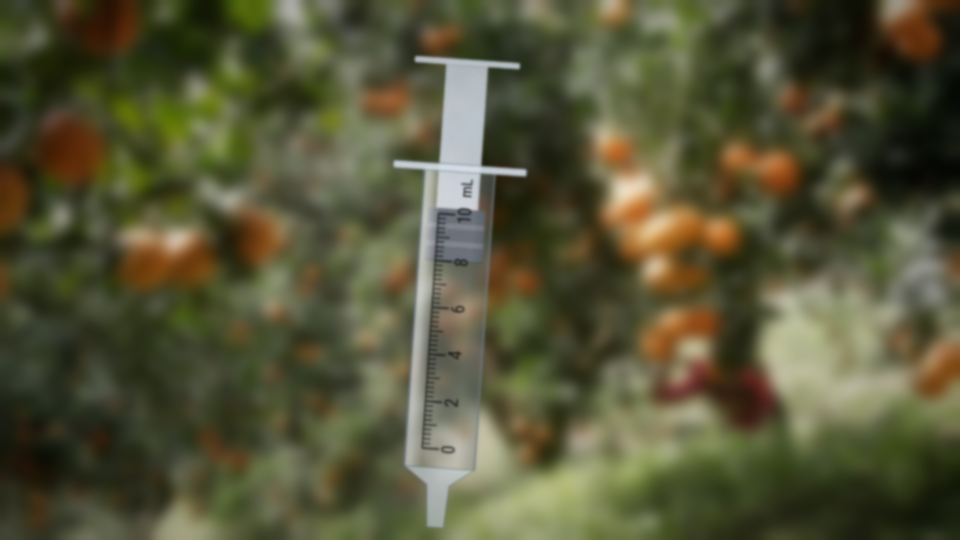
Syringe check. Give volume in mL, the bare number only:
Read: 8
